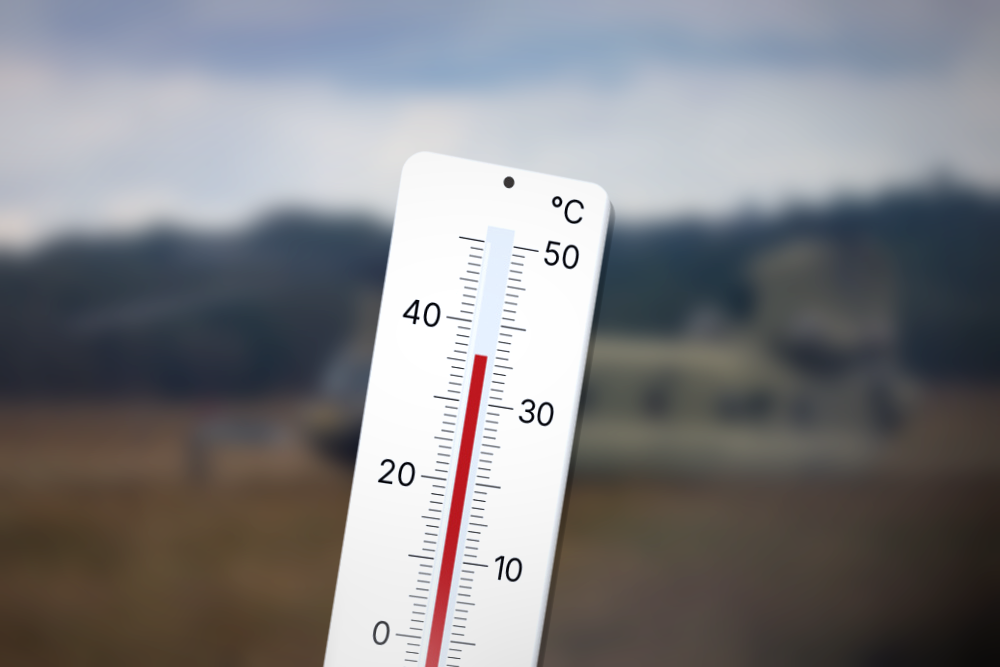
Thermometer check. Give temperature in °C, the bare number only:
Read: 36
